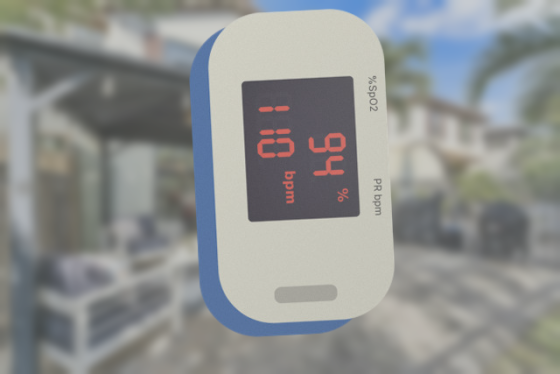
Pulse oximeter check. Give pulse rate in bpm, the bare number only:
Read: 110
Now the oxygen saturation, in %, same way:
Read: 94
